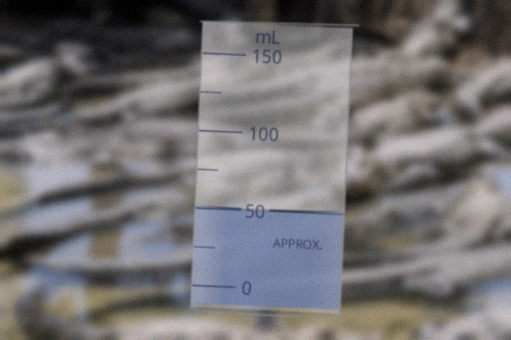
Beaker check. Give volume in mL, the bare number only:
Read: 50
